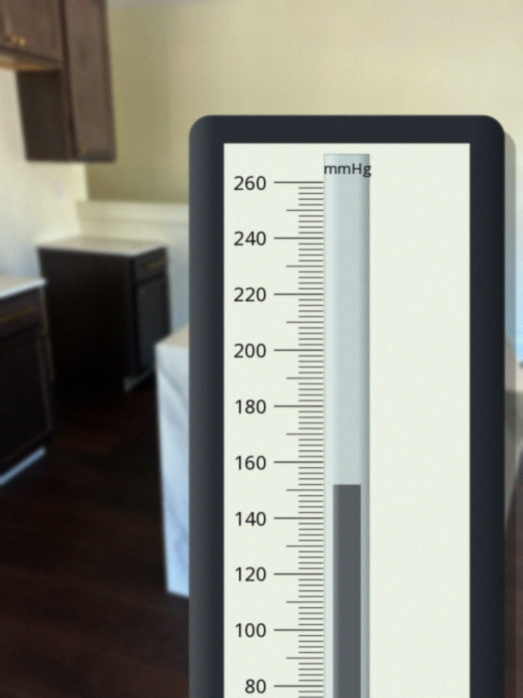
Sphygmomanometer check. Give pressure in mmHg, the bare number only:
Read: 152
